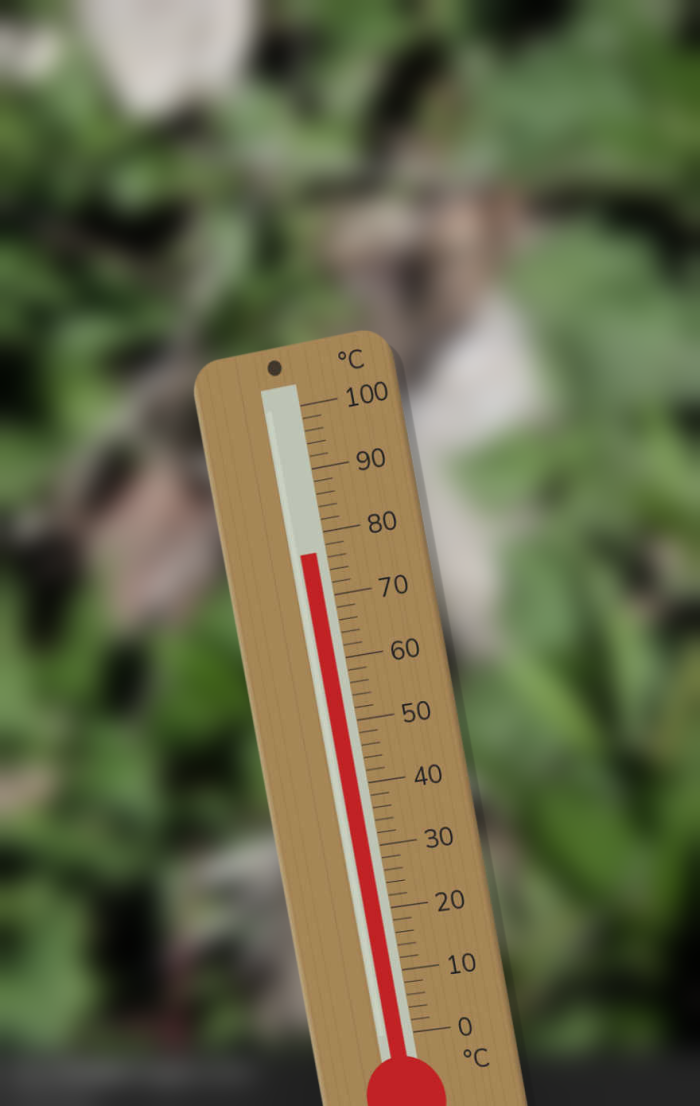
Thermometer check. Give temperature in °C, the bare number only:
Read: 77
